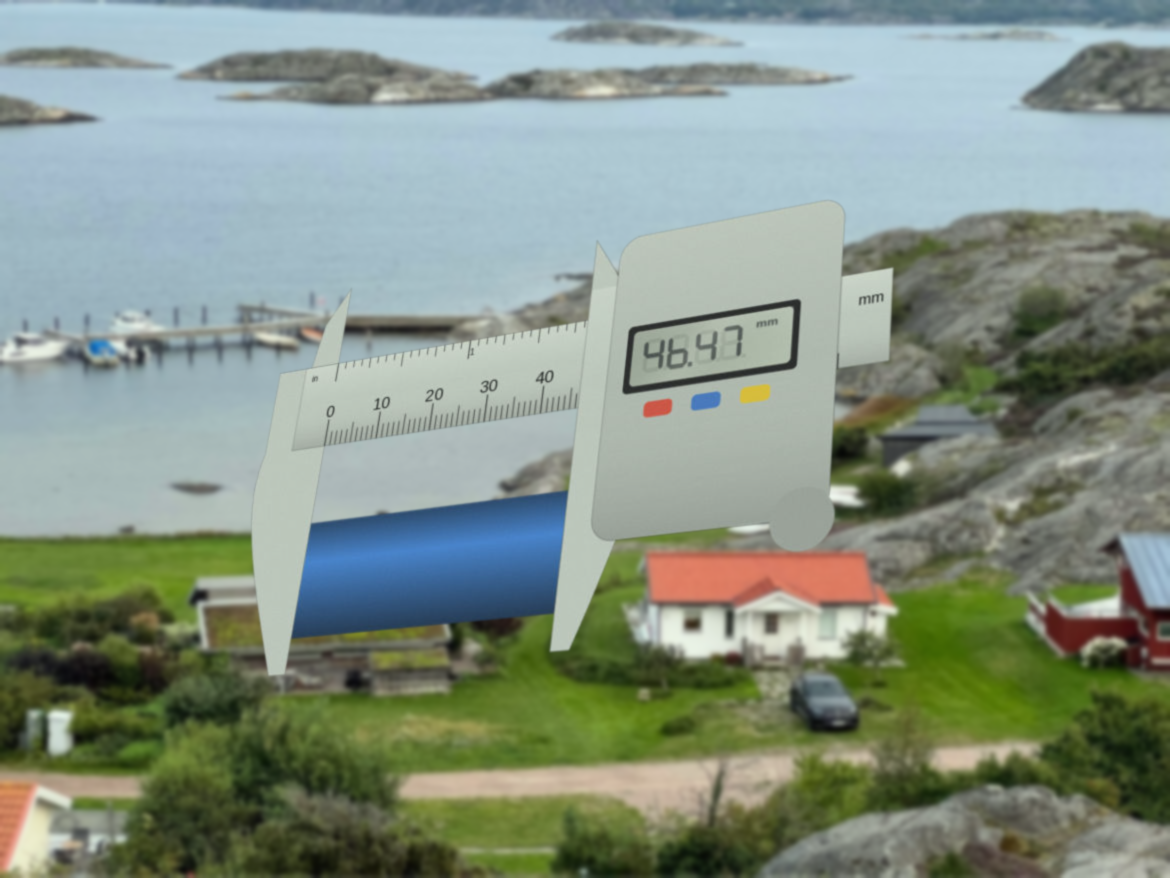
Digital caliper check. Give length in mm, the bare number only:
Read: 46.47
